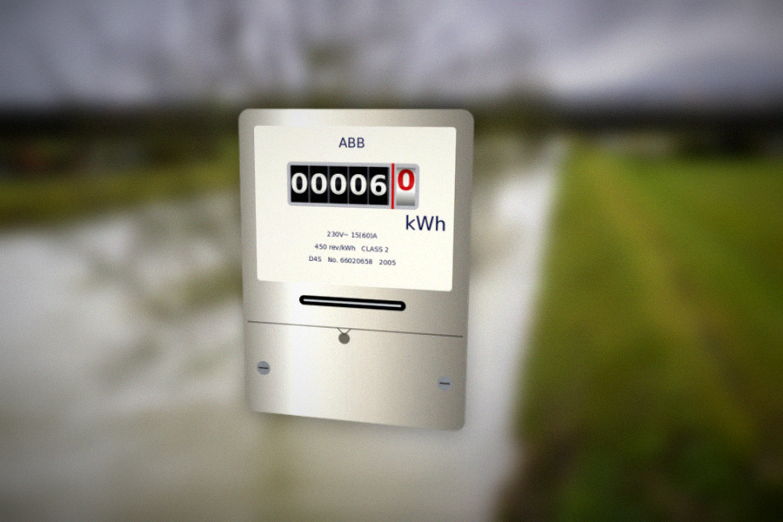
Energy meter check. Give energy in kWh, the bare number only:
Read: 6.0
